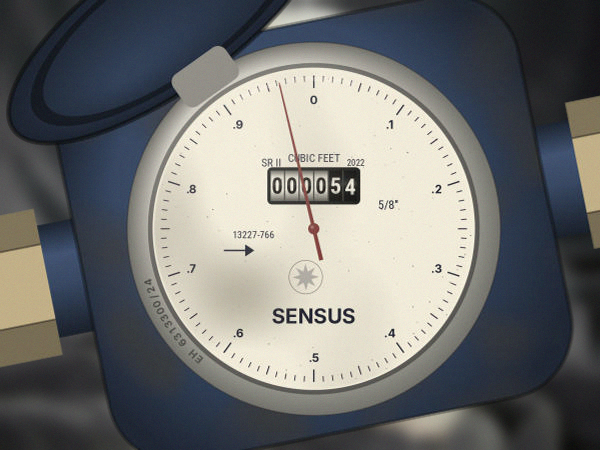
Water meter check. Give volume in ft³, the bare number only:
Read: 53.96
